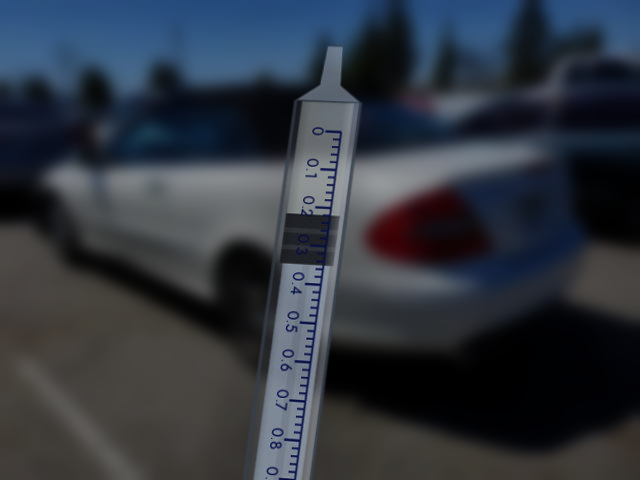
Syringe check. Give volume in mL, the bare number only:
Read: 0.22
